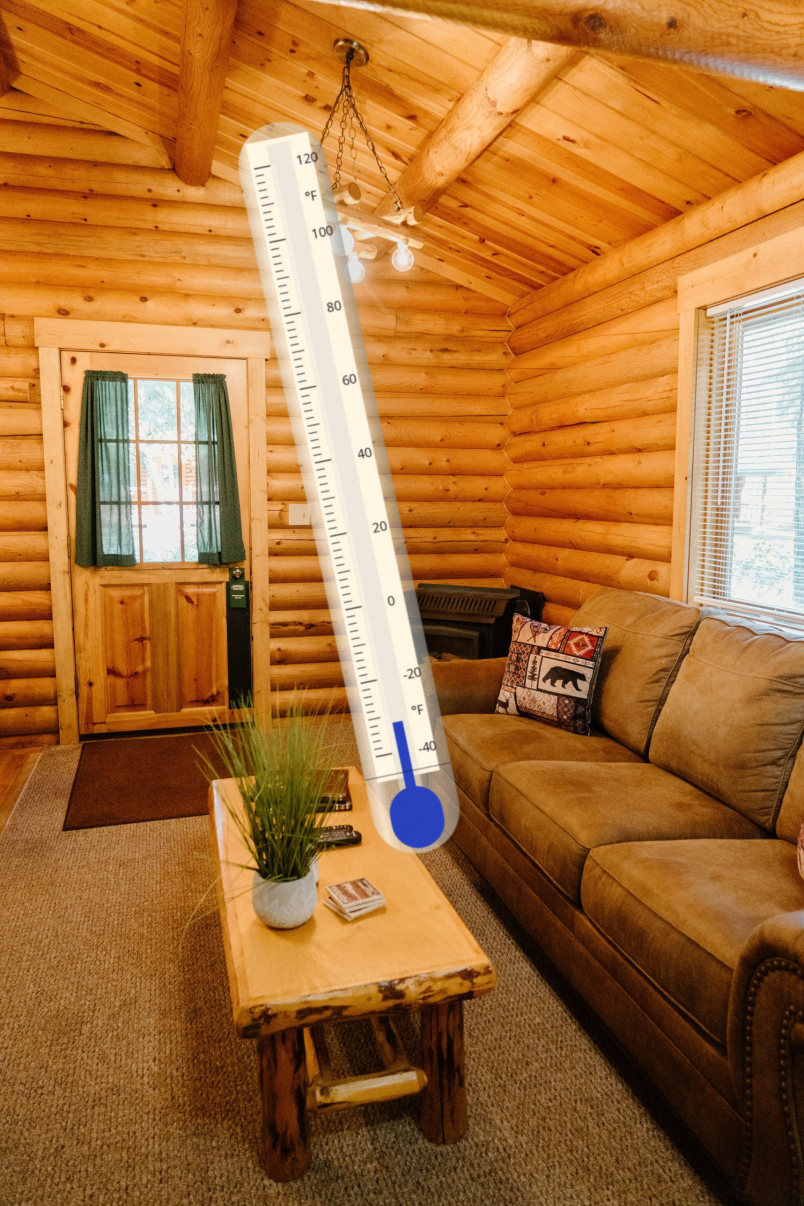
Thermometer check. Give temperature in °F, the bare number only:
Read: -32
